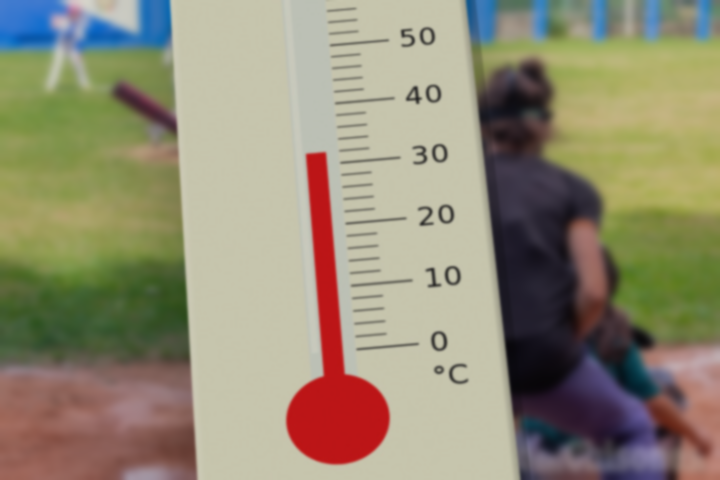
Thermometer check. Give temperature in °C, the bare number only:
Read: 32
